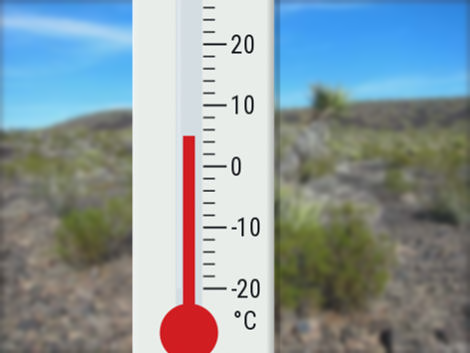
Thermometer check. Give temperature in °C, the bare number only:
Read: 5
